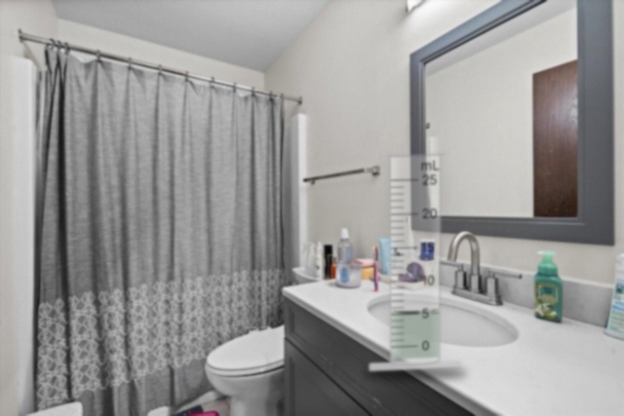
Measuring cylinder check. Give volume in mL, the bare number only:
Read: 5
